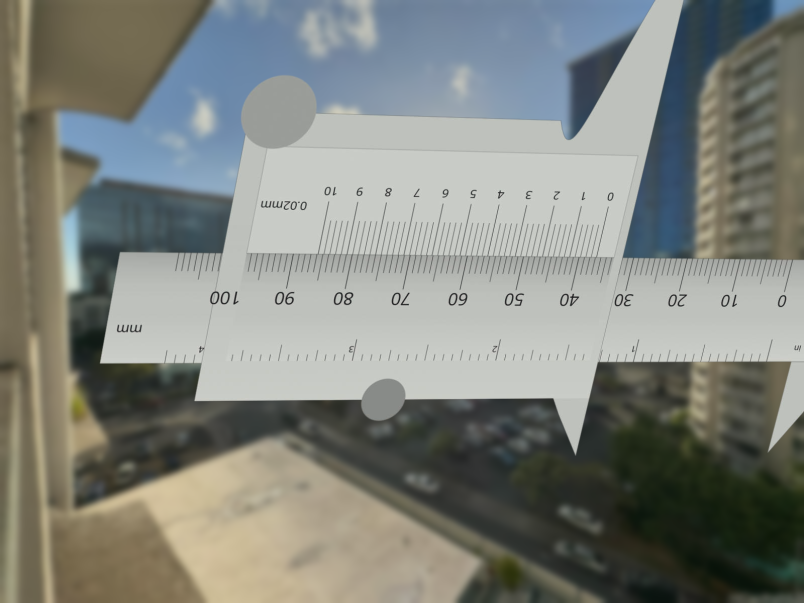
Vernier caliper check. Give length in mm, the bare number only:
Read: 36.8
